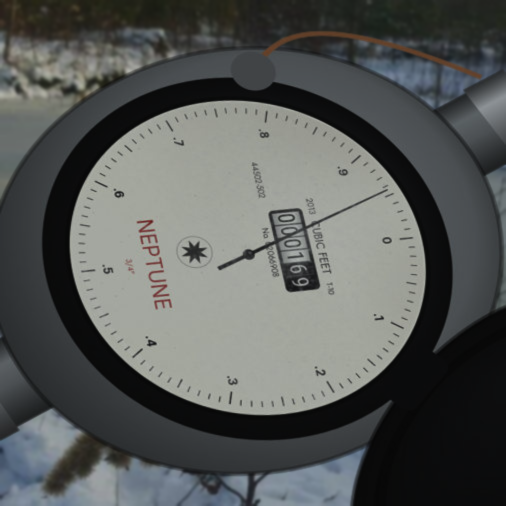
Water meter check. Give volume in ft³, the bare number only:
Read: 168.94
